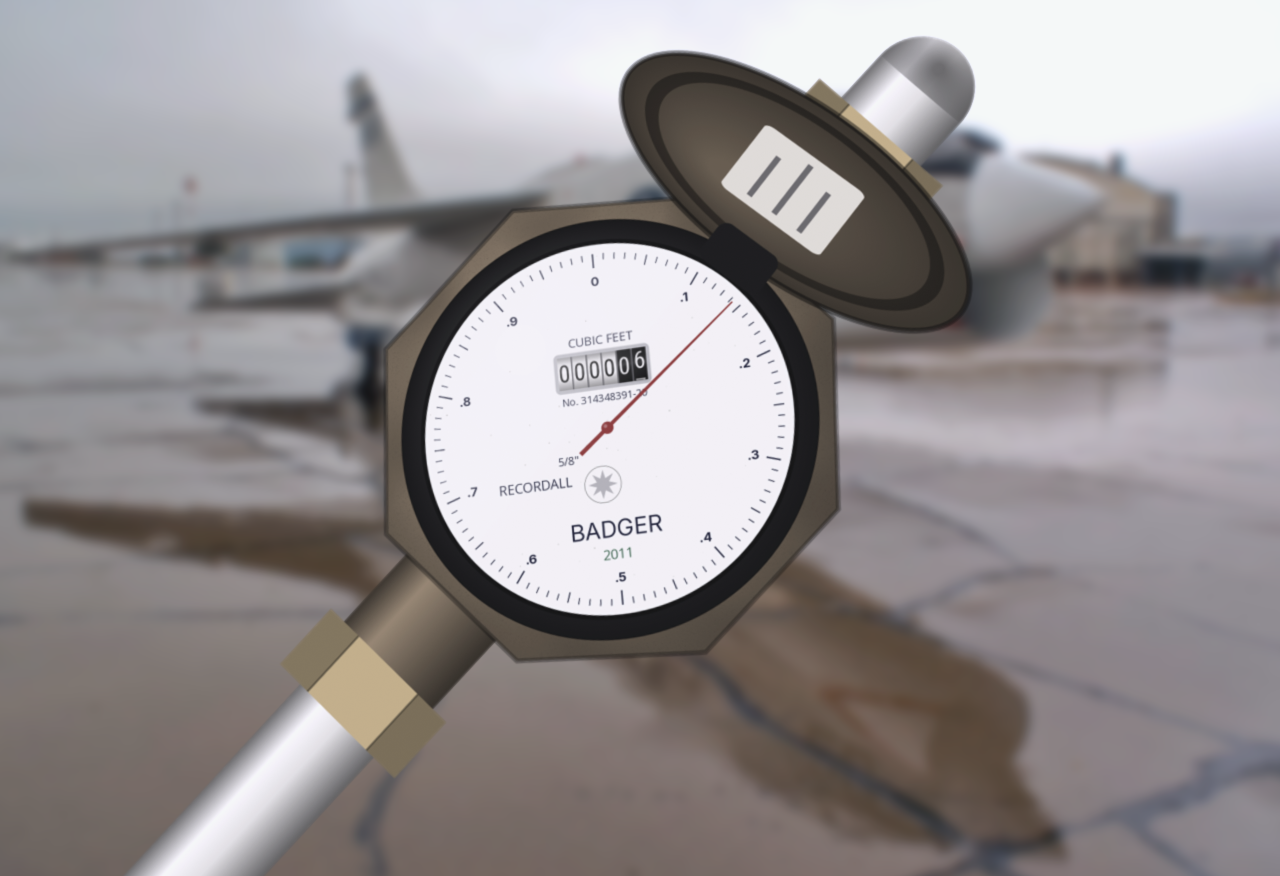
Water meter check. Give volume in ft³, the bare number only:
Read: 6.14
